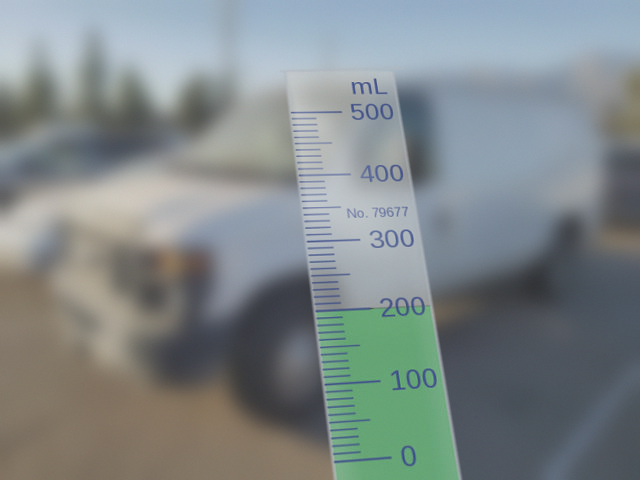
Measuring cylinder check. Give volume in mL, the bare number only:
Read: 200
